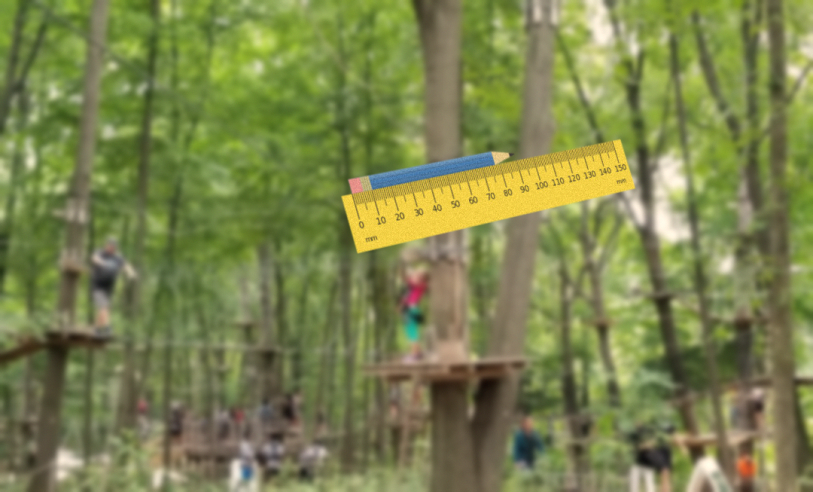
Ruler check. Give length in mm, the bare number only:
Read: 90
